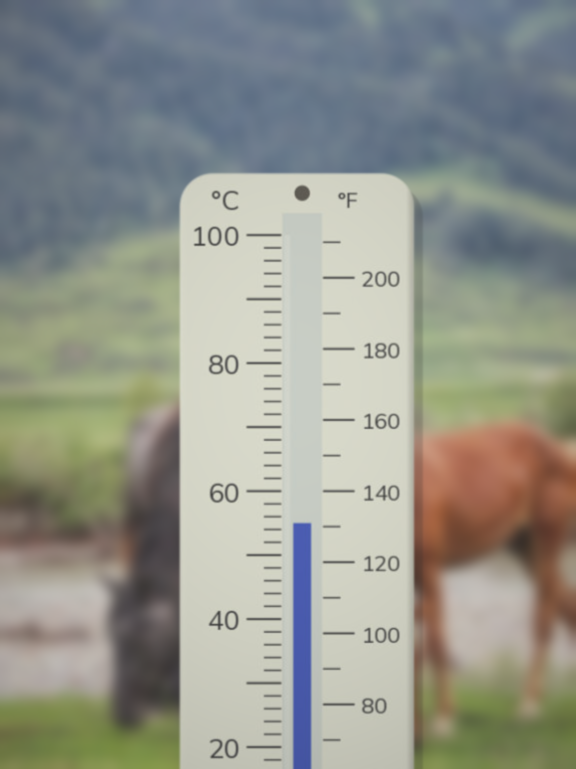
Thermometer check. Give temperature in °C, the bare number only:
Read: 55
